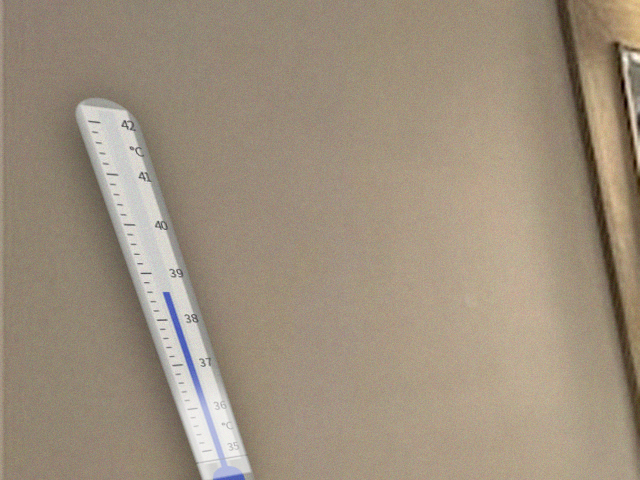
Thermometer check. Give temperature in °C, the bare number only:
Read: 38.6
